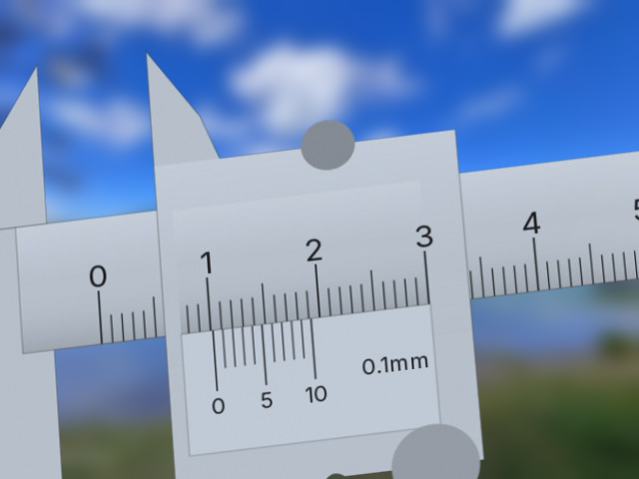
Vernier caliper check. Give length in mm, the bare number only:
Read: 10.2
